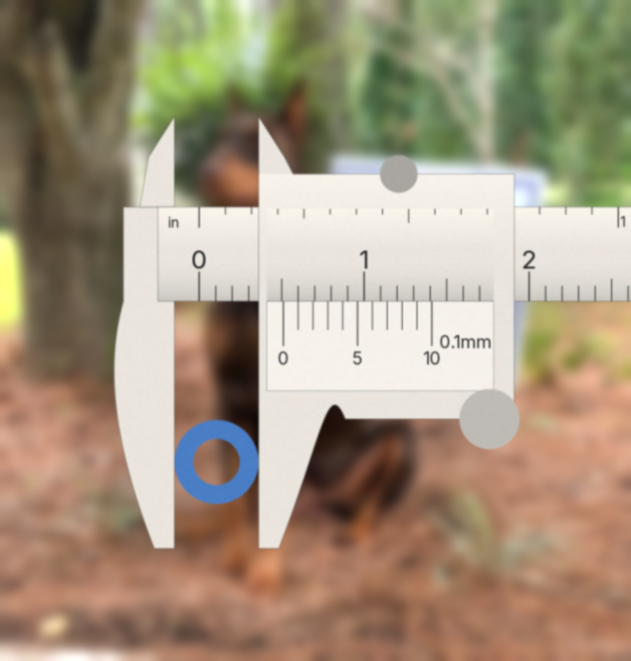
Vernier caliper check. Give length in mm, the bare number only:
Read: 5.1
